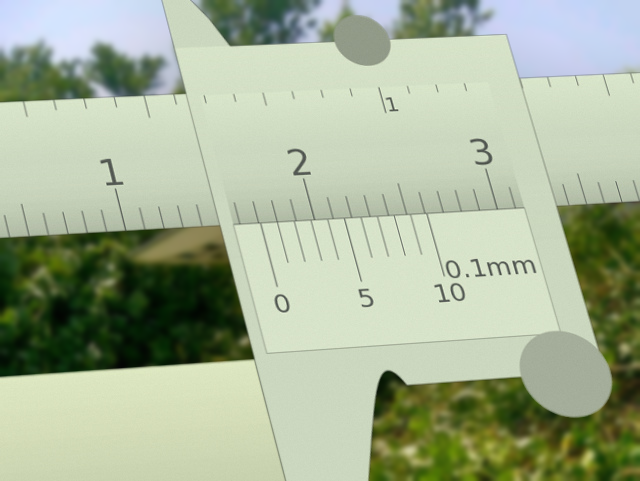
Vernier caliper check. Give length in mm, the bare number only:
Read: 17.1
